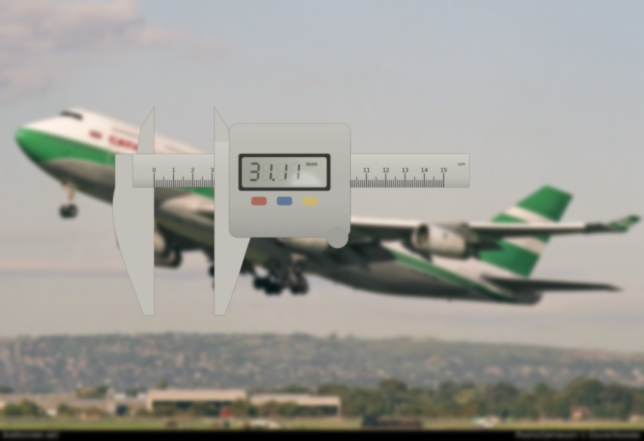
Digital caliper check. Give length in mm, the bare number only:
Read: 31.11
